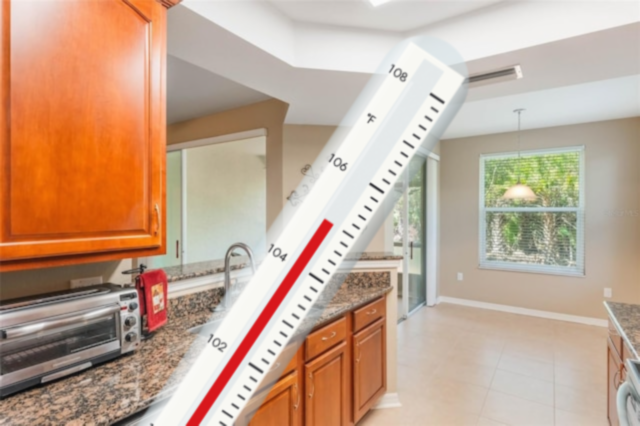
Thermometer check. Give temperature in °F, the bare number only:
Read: 105
